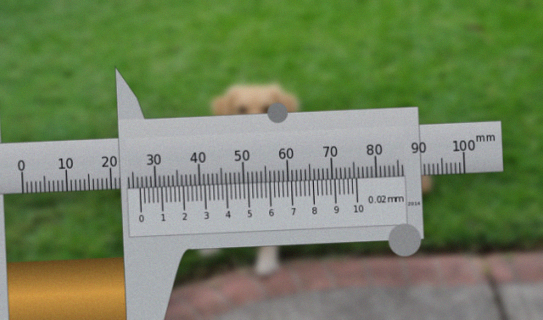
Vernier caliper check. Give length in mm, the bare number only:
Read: 26.5
